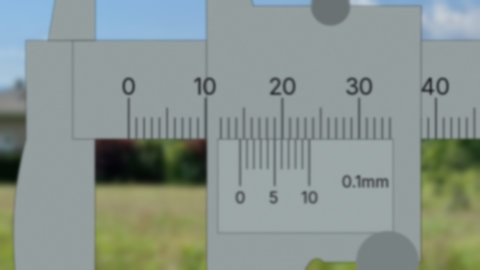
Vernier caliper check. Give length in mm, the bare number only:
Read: 14.5
